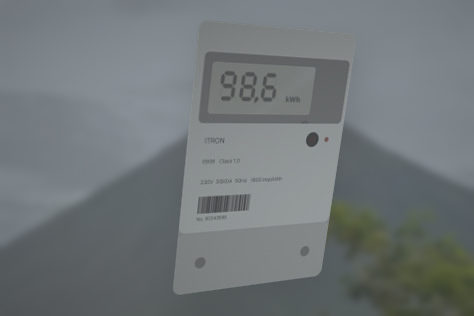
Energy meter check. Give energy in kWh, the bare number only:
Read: 98.6
